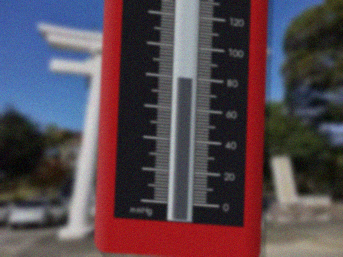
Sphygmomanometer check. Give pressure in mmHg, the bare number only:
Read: 80
